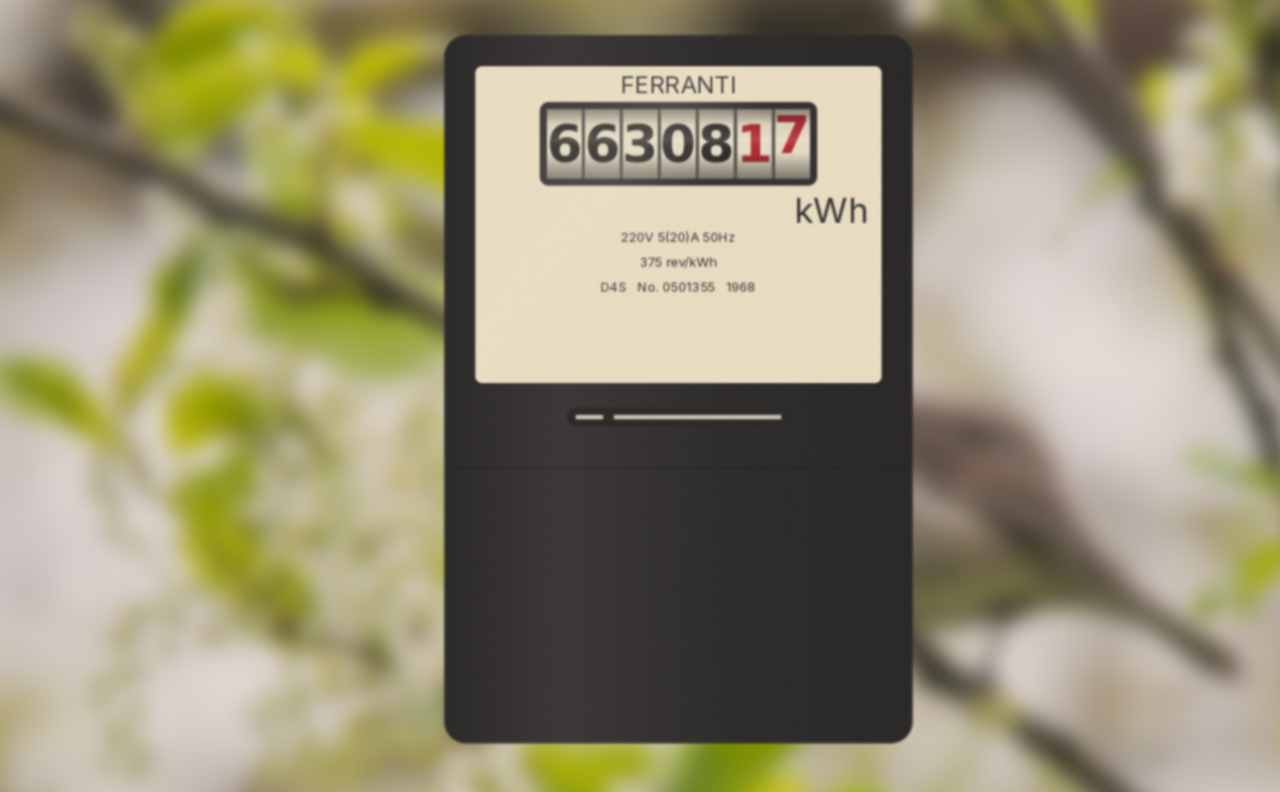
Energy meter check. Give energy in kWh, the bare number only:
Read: 66308.17
